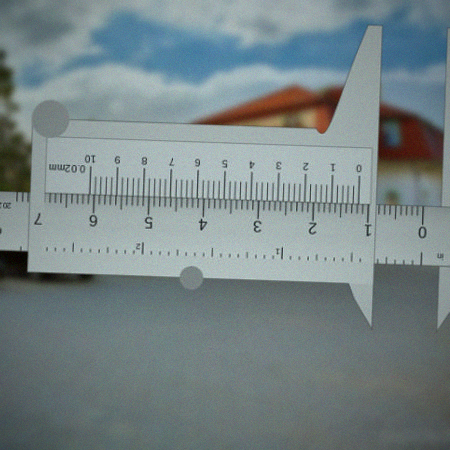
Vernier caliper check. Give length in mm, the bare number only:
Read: 11.8
